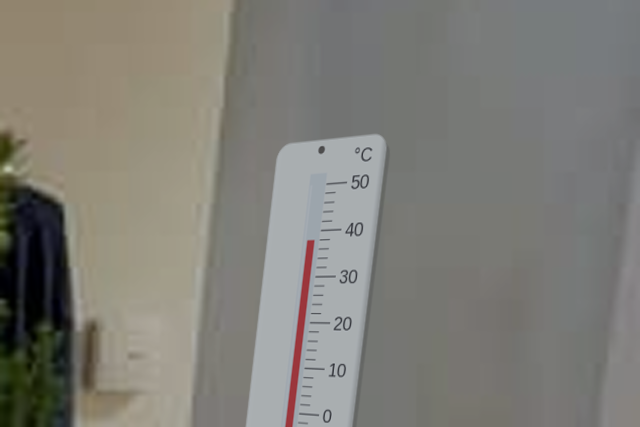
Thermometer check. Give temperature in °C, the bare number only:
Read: 38
